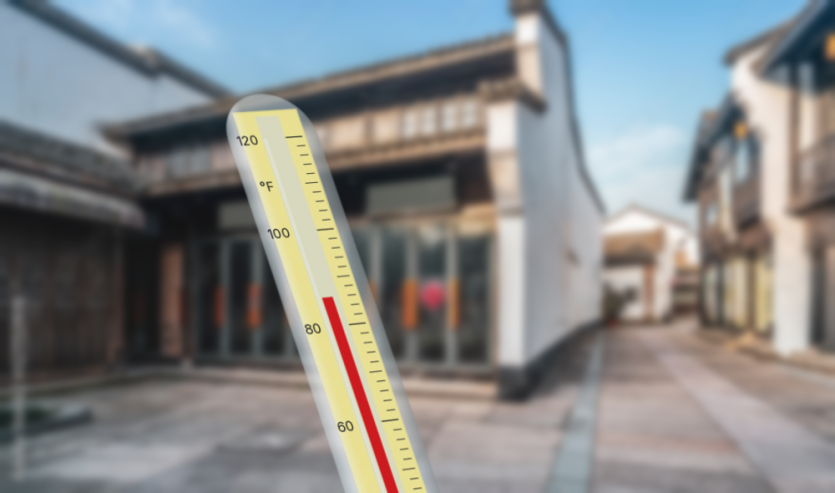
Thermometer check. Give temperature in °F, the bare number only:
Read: 86
